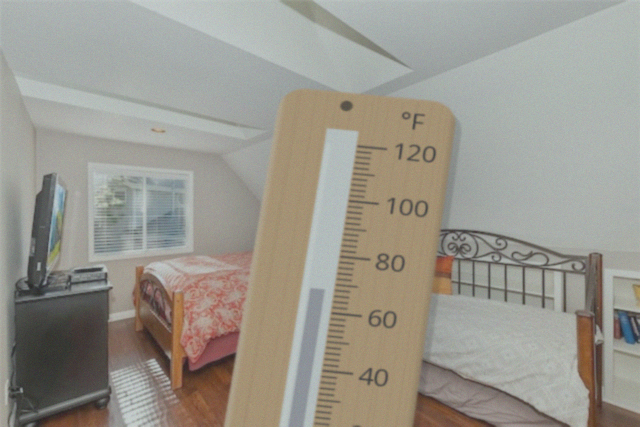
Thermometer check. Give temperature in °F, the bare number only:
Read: 68
